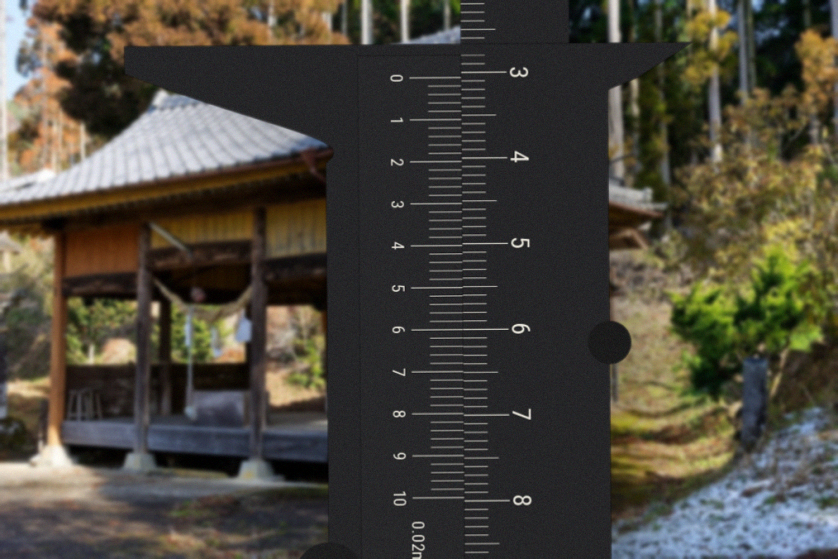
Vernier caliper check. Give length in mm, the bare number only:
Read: 30.6
